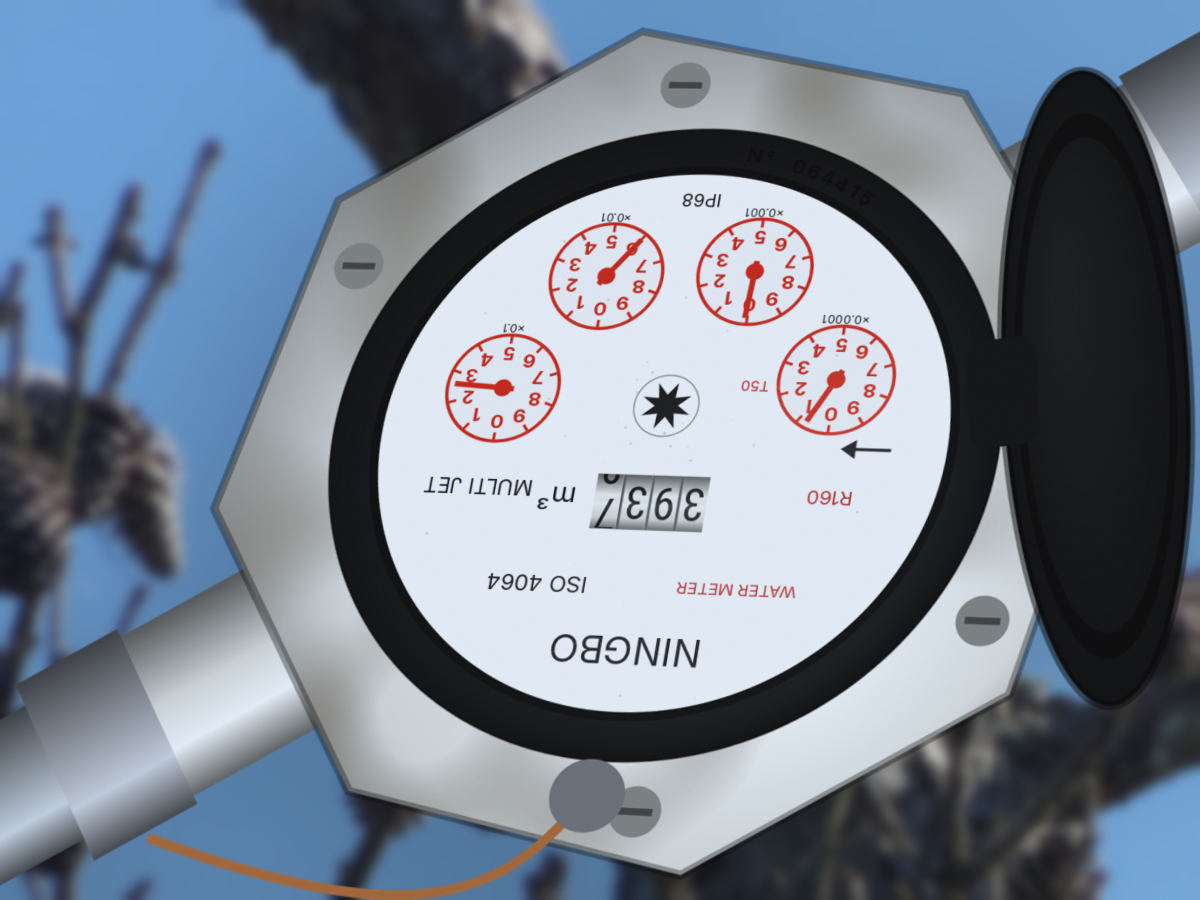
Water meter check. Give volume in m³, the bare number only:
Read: 3937.2600
